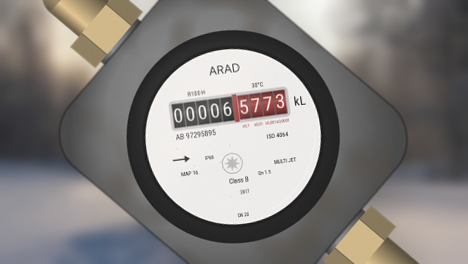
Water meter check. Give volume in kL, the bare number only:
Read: 6.5773
